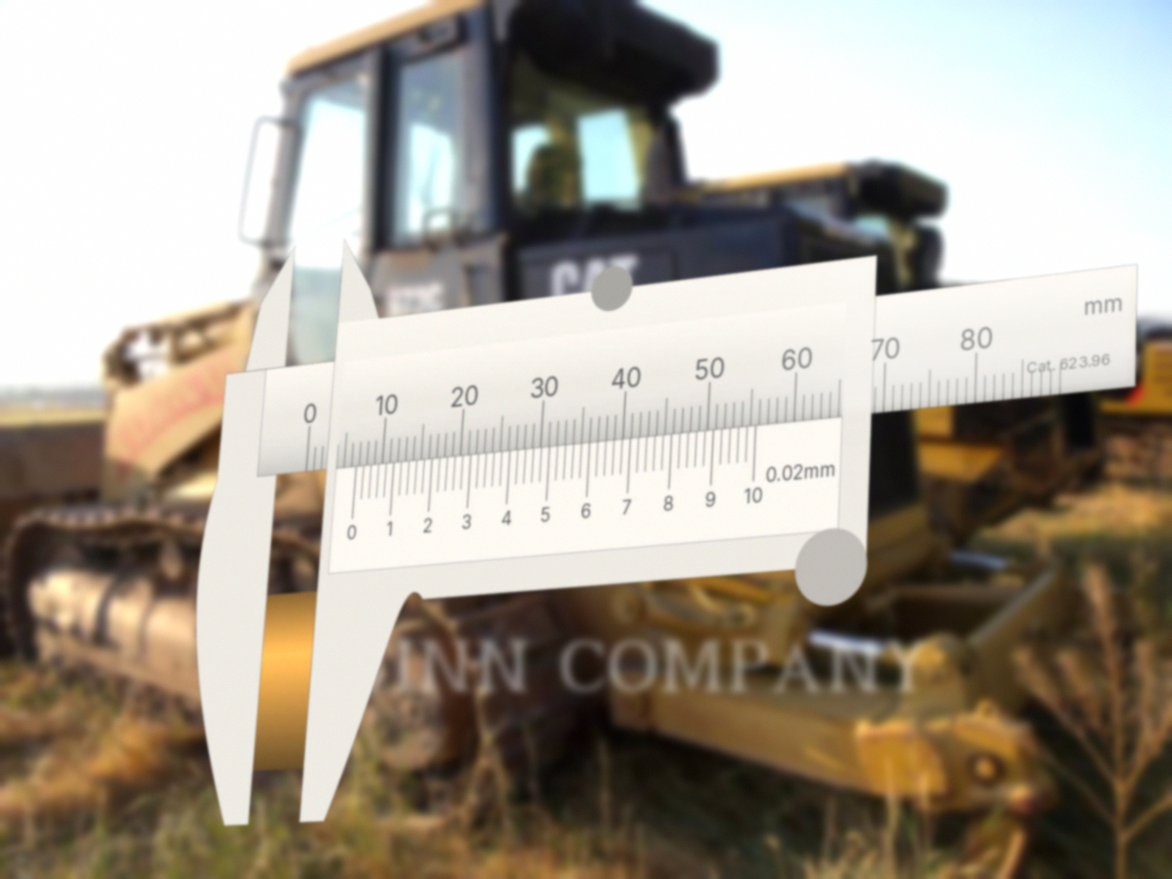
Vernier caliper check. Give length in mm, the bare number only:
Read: 6.6
